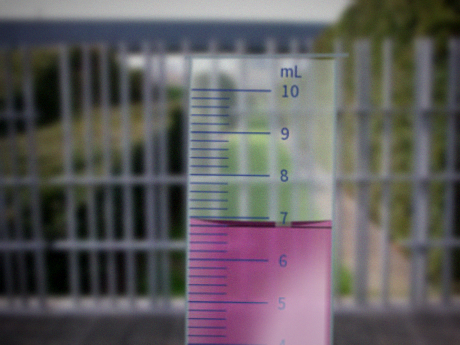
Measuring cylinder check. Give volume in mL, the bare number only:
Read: 6.8
